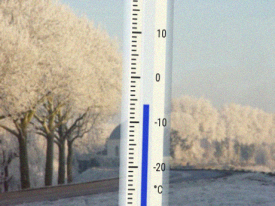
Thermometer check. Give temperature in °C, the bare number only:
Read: -6
